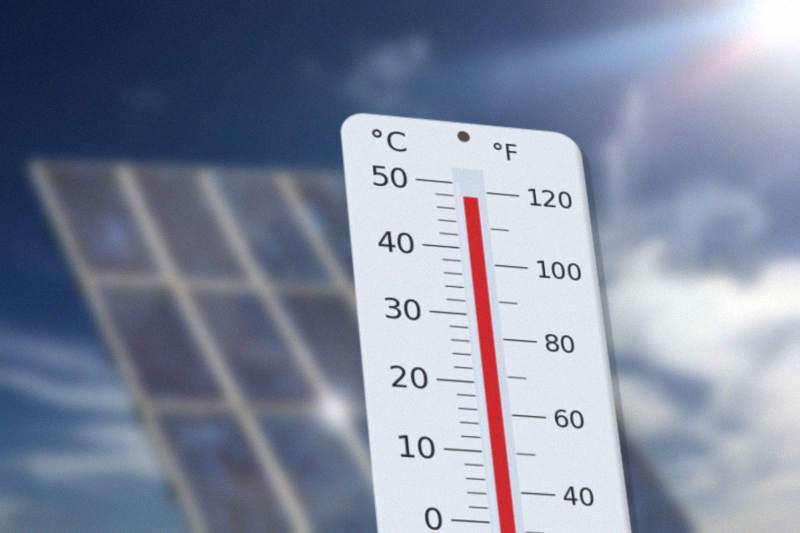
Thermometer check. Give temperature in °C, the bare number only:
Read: 48
